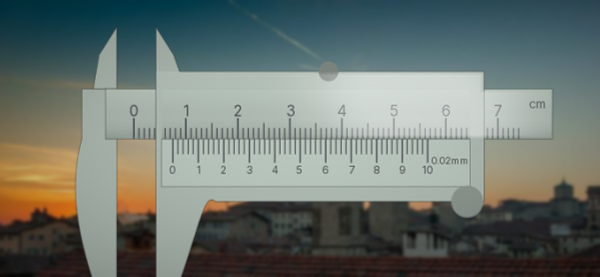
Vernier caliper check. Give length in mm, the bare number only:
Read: 7.5
